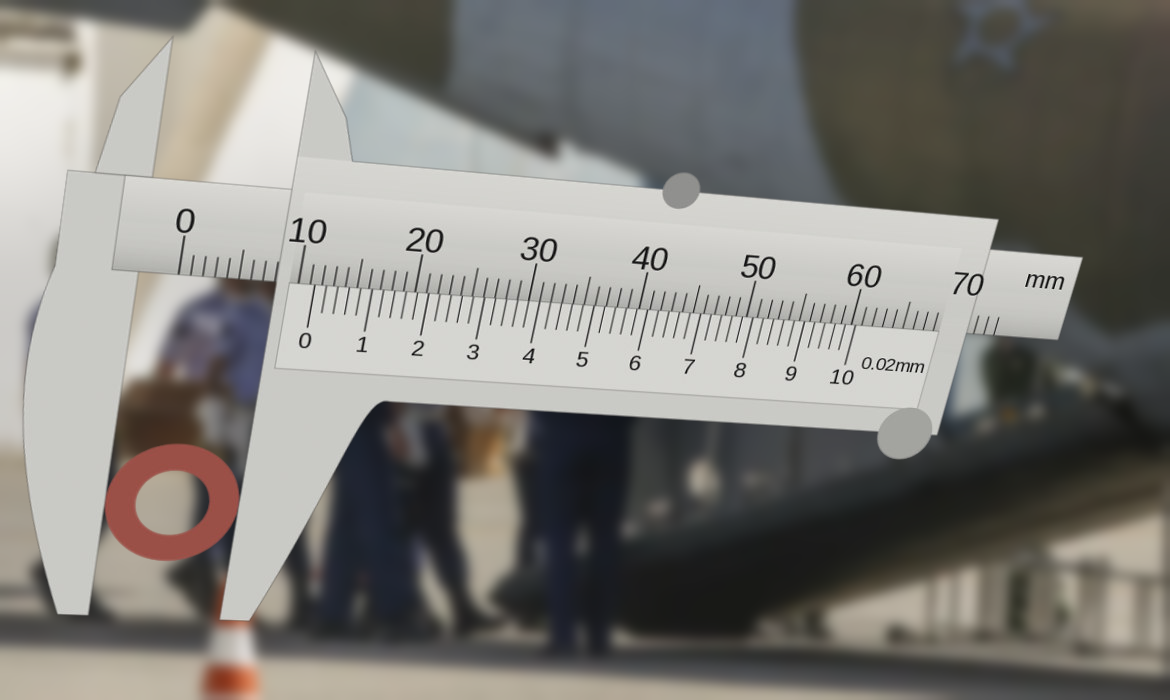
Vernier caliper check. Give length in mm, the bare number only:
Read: 11.4
